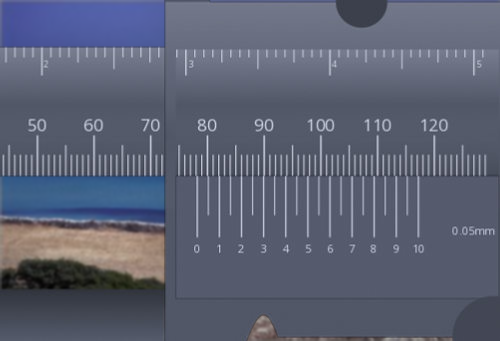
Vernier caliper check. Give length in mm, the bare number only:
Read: 78.2
